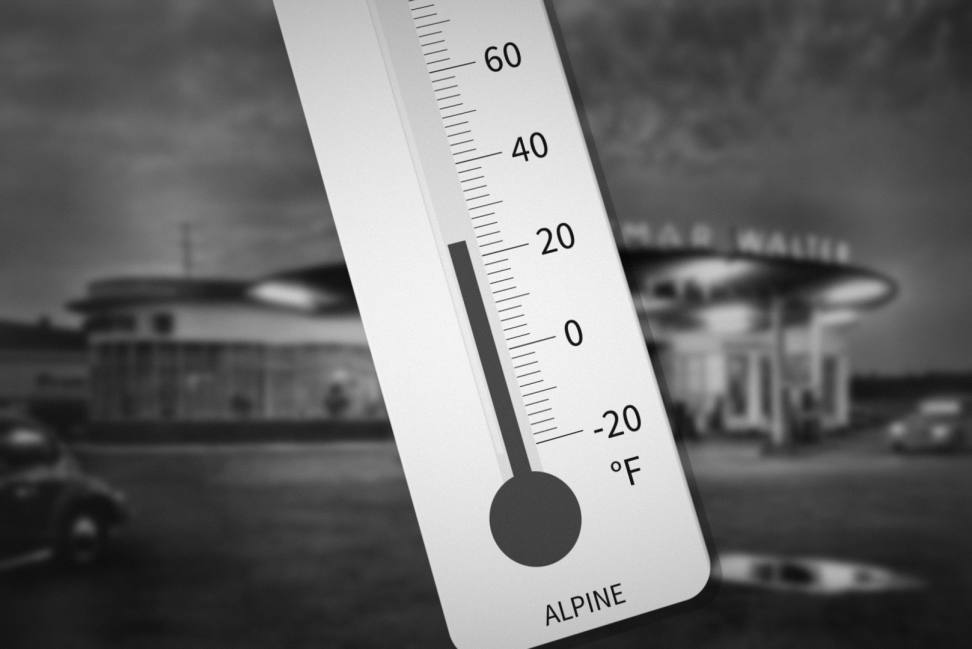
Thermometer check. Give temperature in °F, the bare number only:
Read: 24
